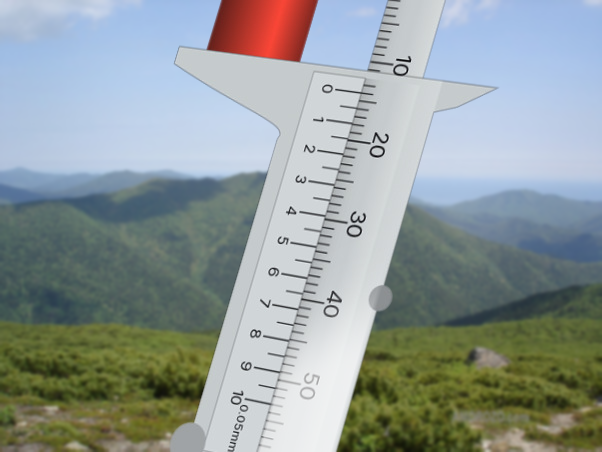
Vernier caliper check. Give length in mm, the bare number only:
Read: 14.0
